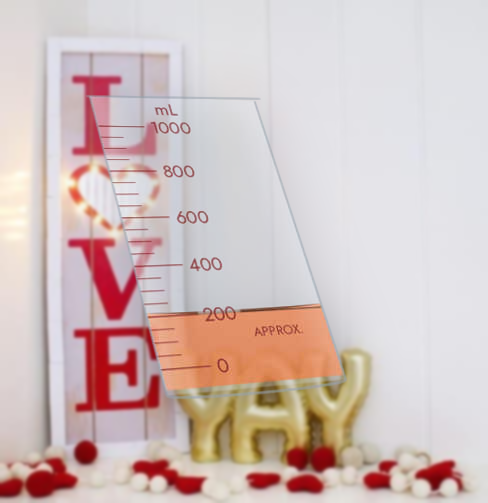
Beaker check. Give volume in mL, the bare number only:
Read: 200
